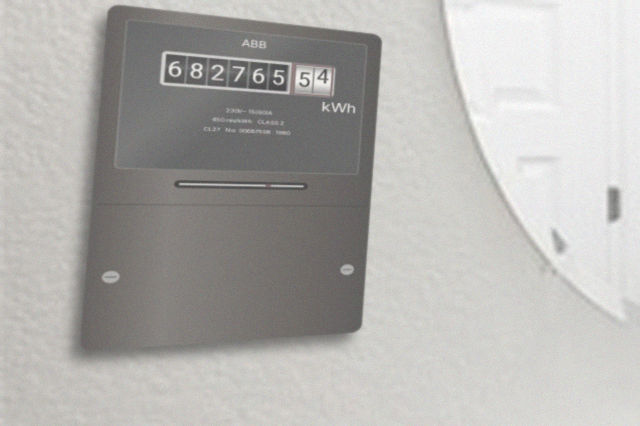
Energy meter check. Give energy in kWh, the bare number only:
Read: 682765.54
